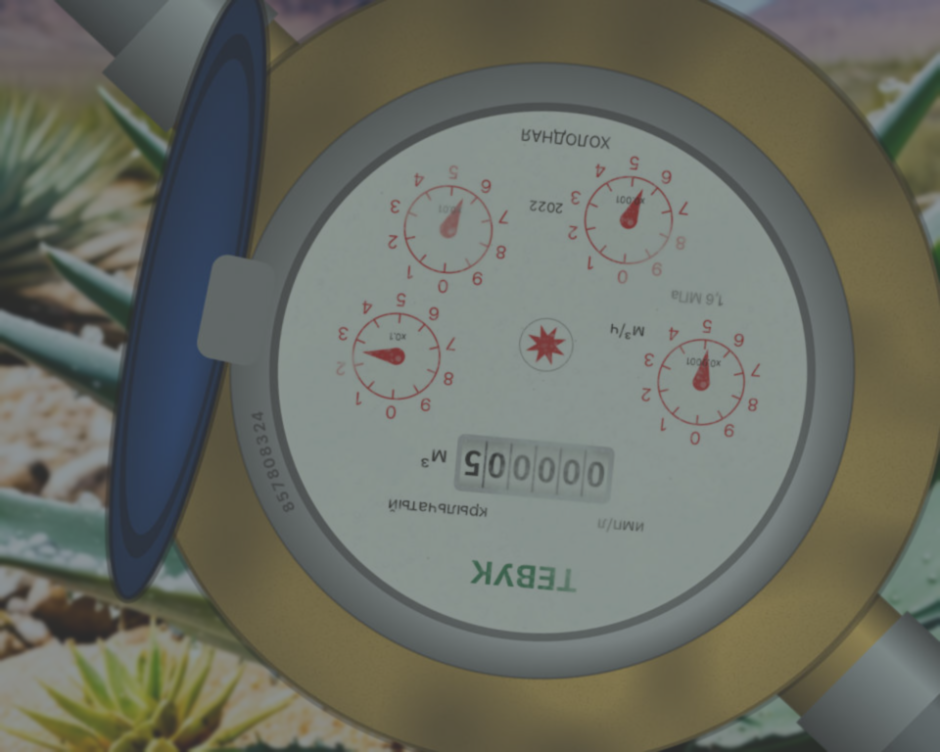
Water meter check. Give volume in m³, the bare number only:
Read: 5.2555
